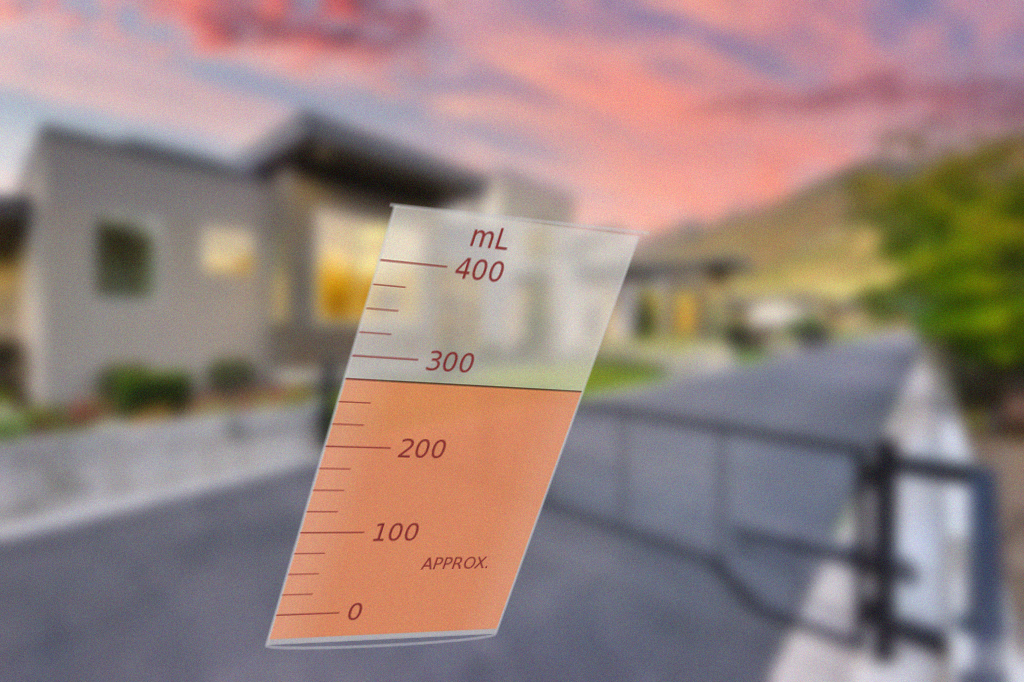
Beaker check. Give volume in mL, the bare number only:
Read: 275
